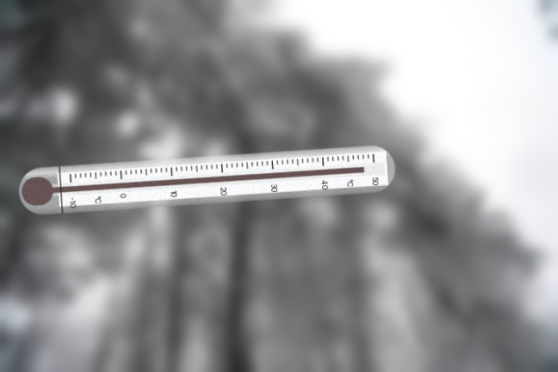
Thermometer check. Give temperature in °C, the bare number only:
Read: 48
